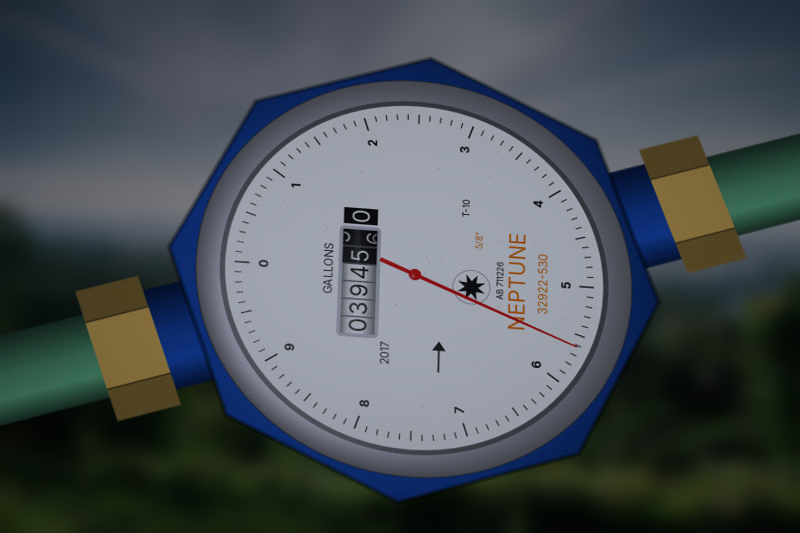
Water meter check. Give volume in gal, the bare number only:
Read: 394555.6
